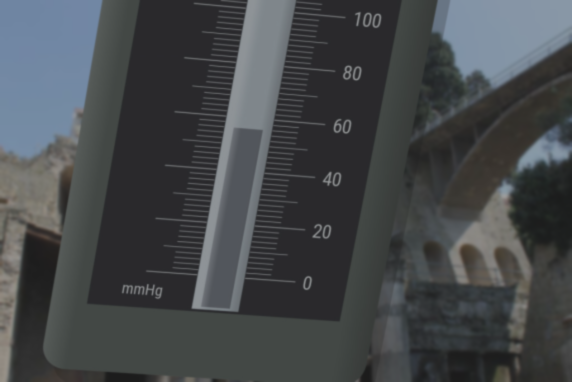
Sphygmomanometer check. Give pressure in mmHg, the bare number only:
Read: 56
